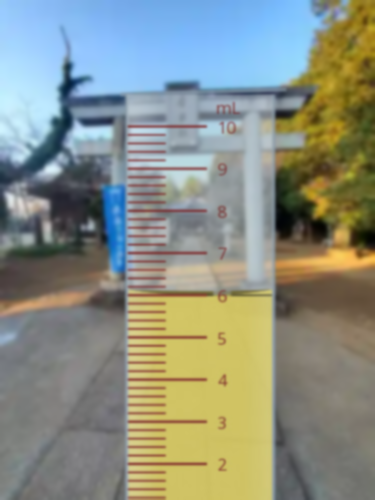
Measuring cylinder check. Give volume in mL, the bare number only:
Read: 6
